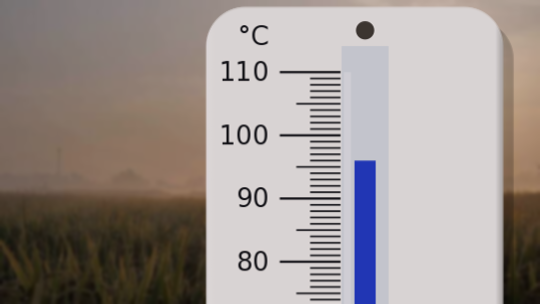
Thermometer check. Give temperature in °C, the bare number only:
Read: 96
